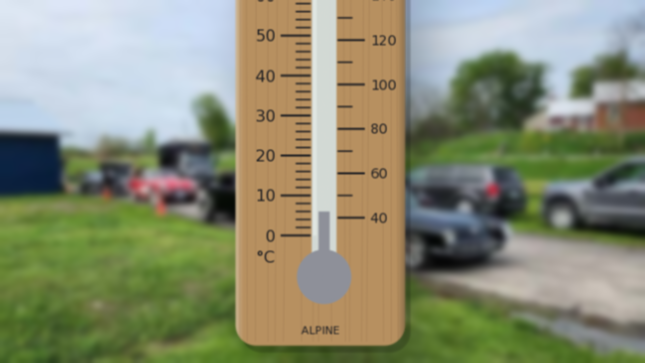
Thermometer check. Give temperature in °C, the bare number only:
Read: 6
